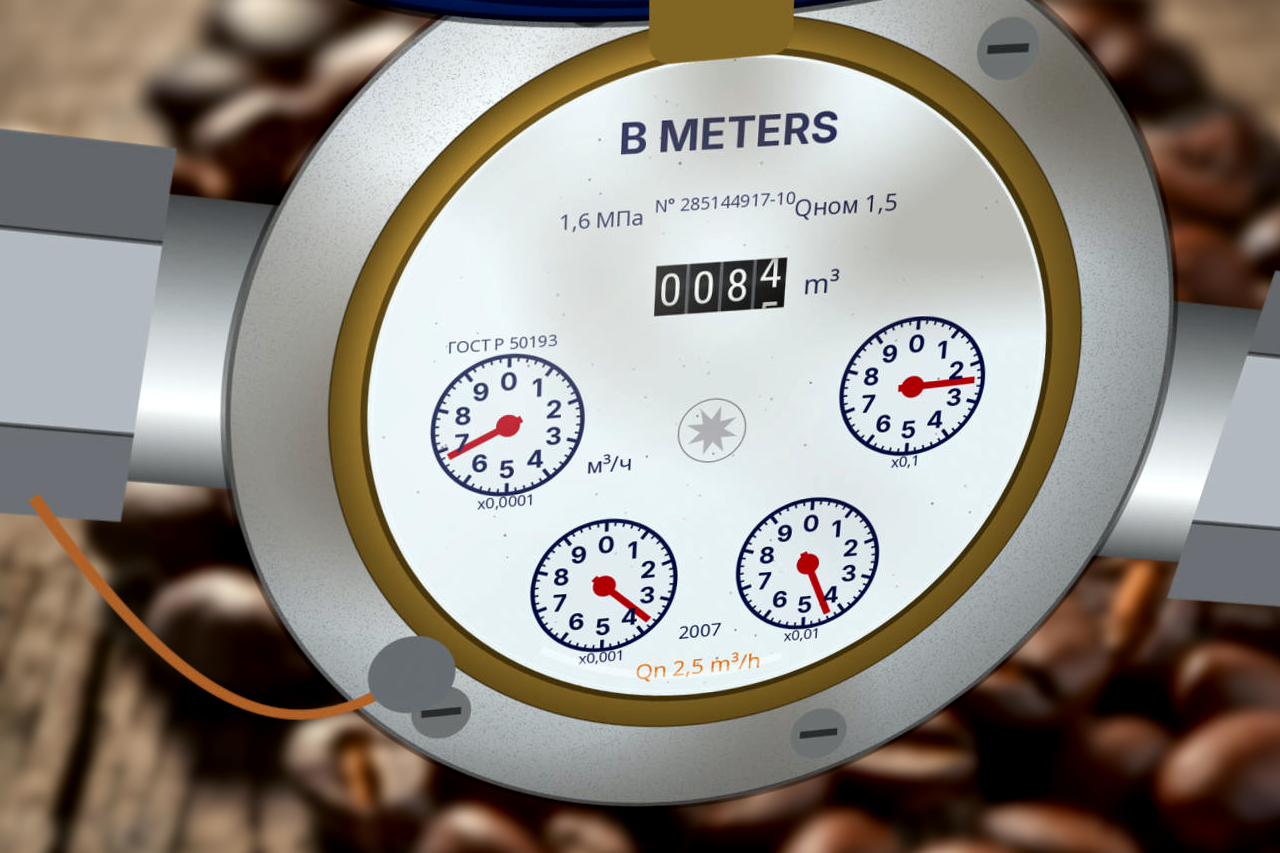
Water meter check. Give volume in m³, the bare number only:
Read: 84.2436
